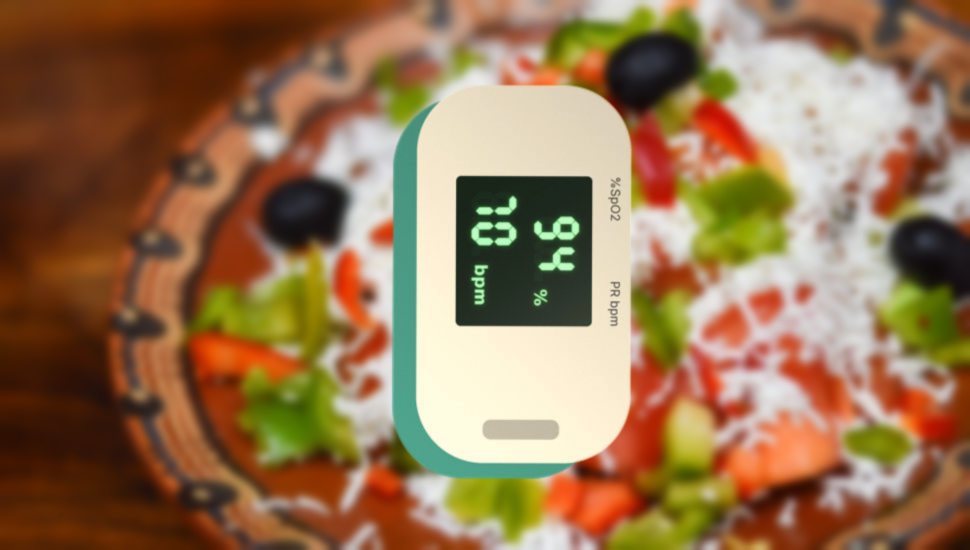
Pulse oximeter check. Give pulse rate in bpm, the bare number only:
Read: 70
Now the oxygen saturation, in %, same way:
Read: 94
